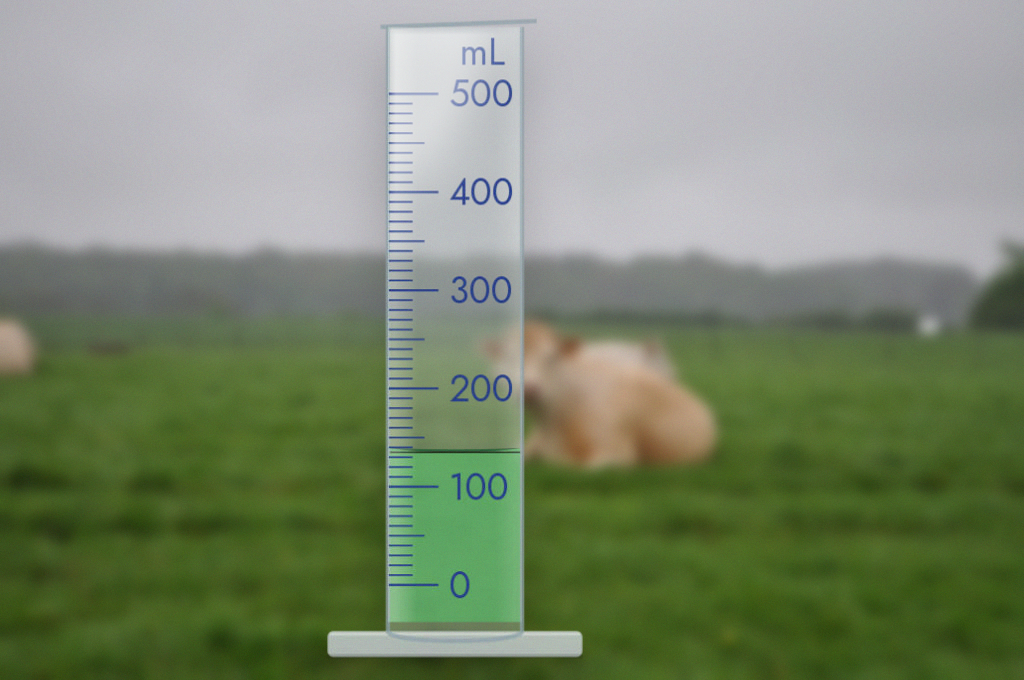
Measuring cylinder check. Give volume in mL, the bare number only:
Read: 135
